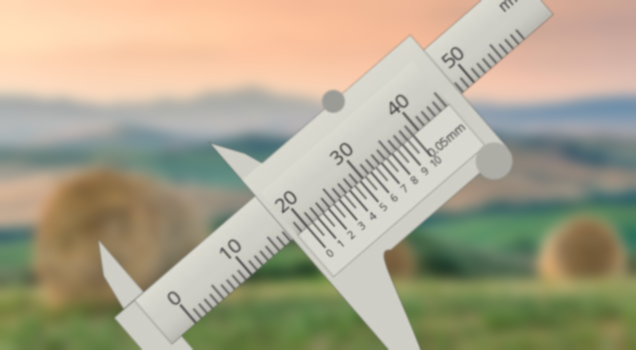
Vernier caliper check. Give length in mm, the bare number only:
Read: 20.0
